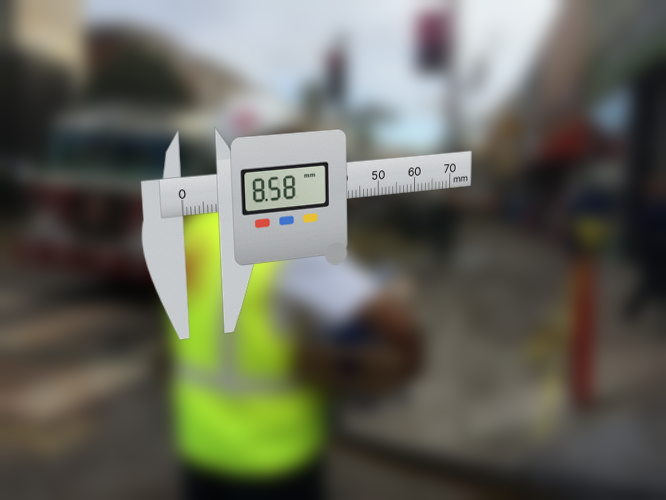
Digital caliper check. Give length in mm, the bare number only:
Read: 8.58
